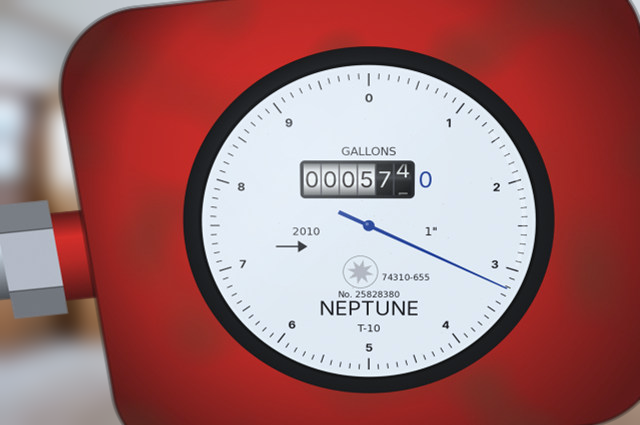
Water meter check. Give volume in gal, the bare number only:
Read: 5743.2
